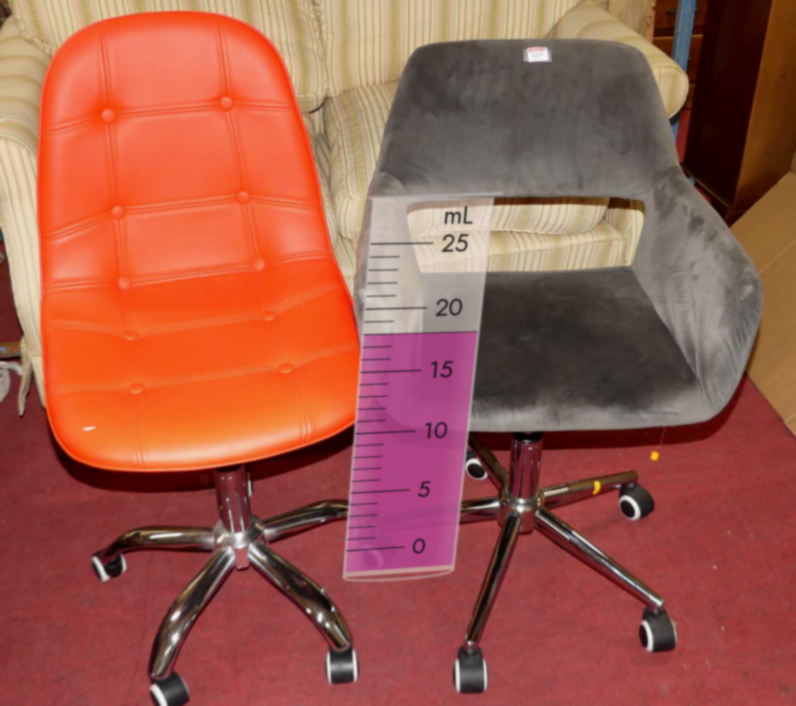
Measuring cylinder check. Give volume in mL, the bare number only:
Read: 18
